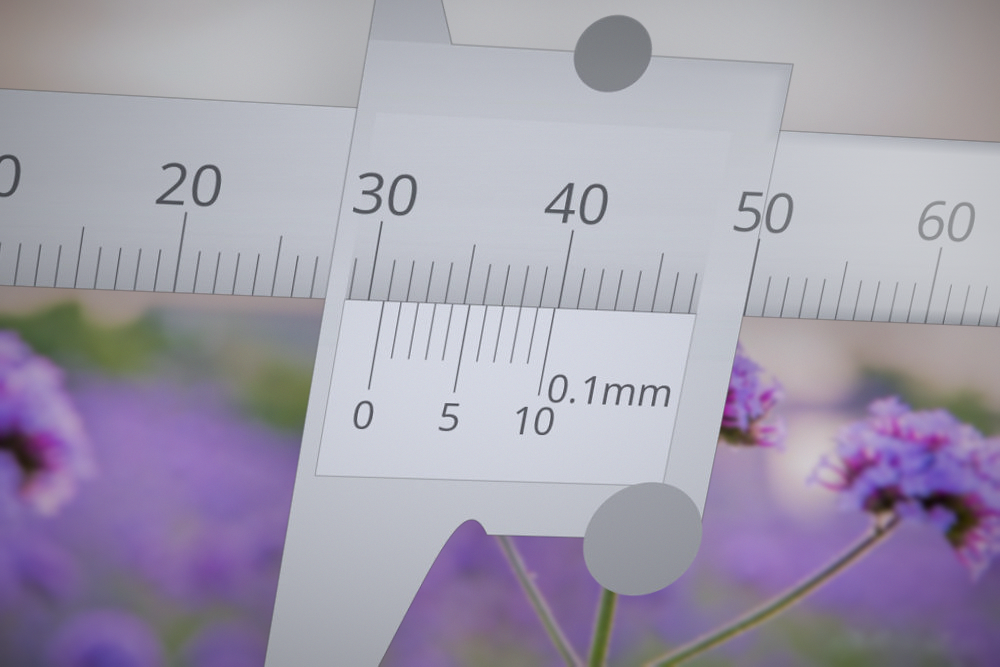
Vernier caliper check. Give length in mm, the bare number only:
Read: 30.8
